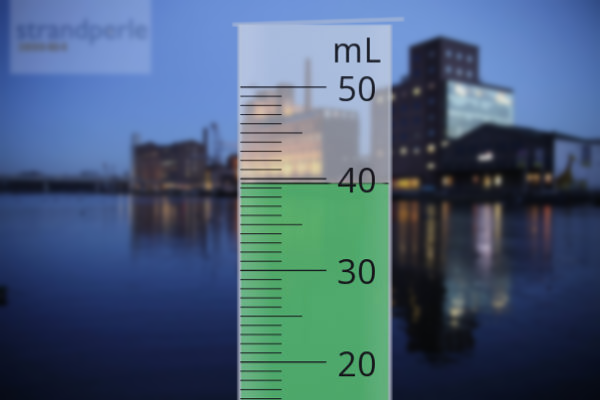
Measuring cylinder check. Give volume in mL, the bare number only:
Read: 39.5
